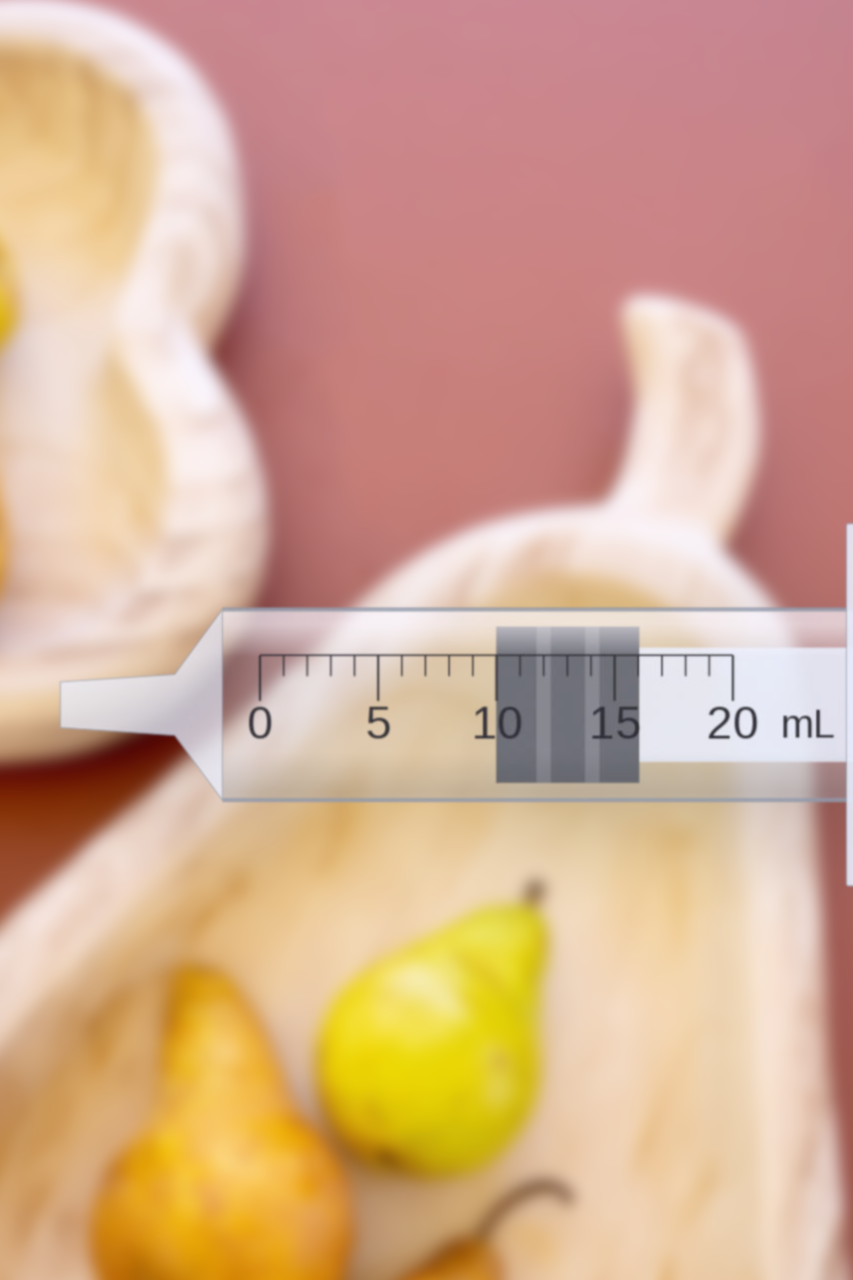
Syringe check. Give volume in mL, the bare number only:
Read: 10
